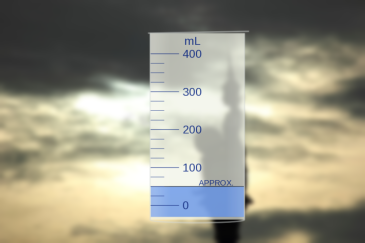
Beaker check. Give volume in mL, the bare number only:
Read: 50
